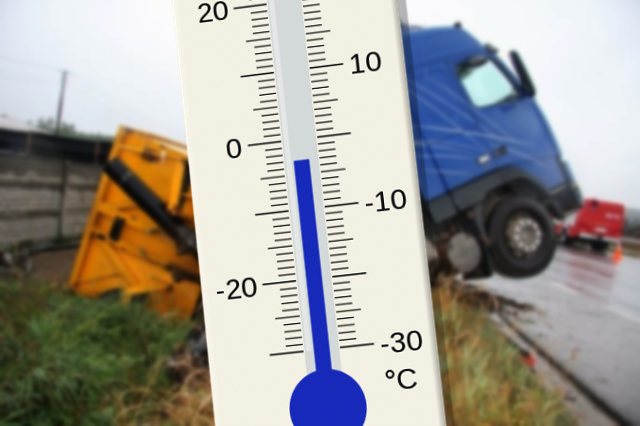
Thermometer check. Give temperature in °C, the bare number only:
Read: -3
